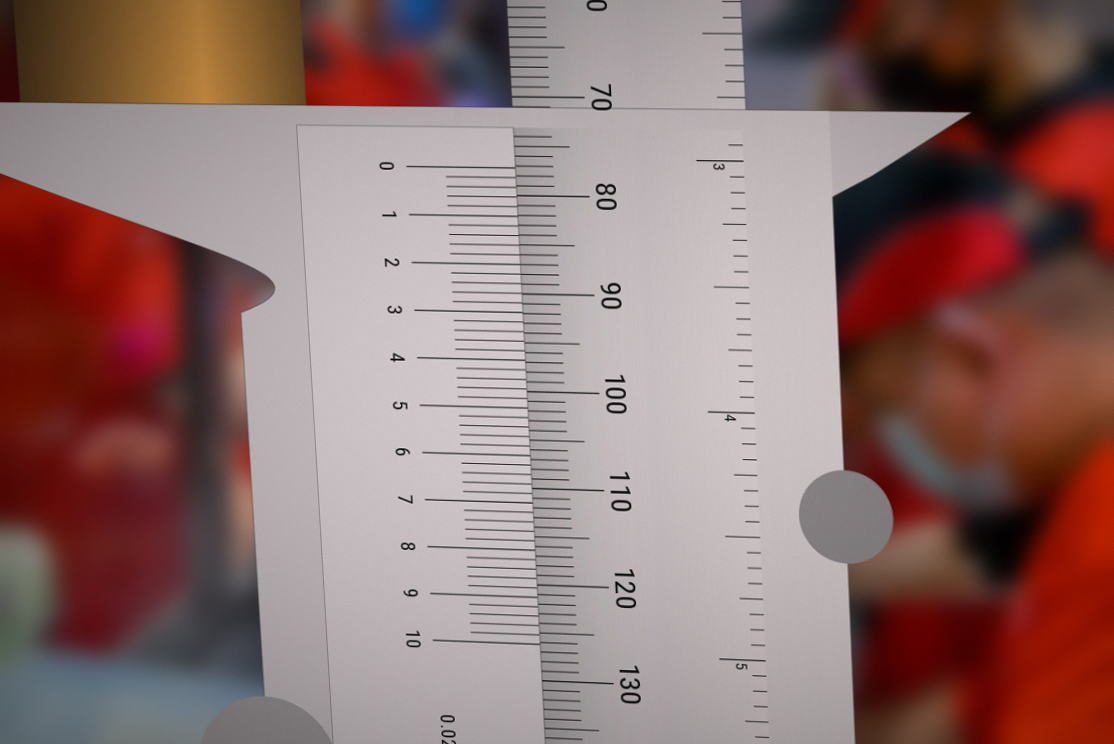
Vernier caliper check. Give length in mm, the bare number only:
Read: 77.2
